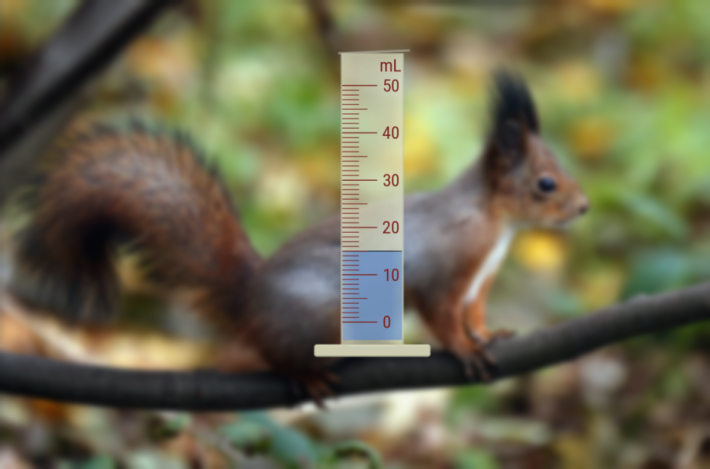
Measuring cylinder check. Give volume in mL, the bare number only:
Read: 15
